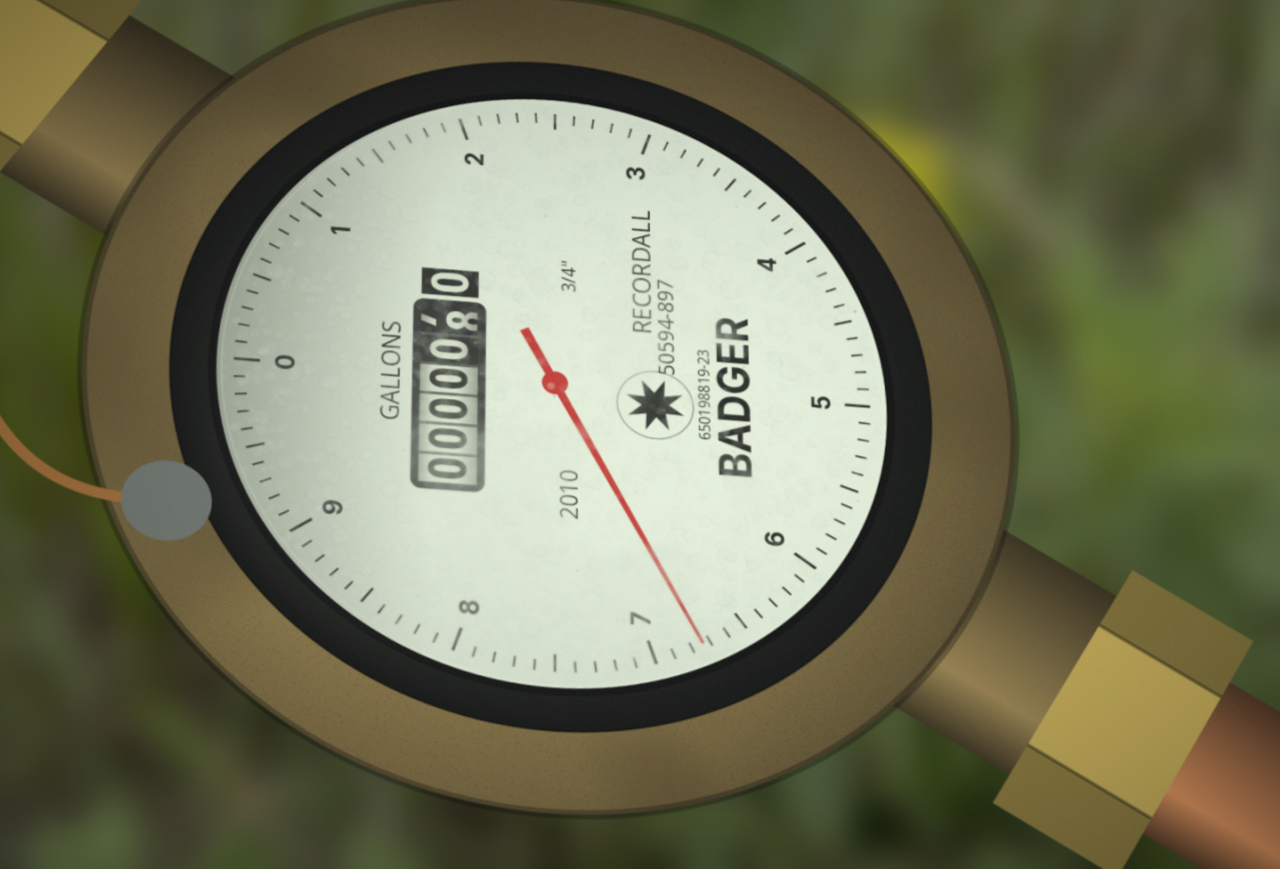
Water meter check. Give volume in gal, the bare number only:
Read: 76.7
